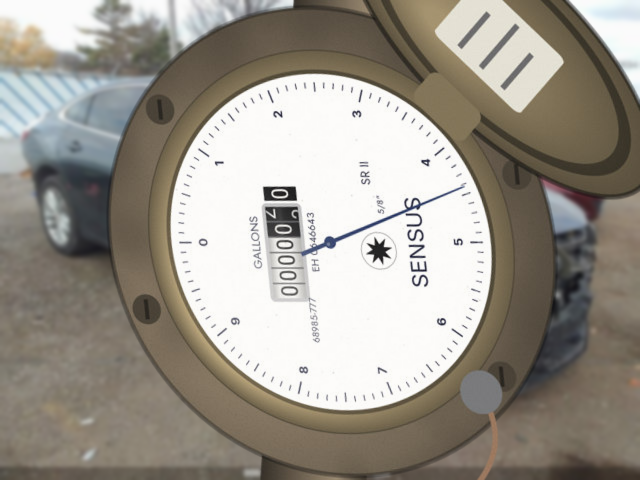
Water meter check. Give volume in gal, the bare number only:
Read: 24.4
